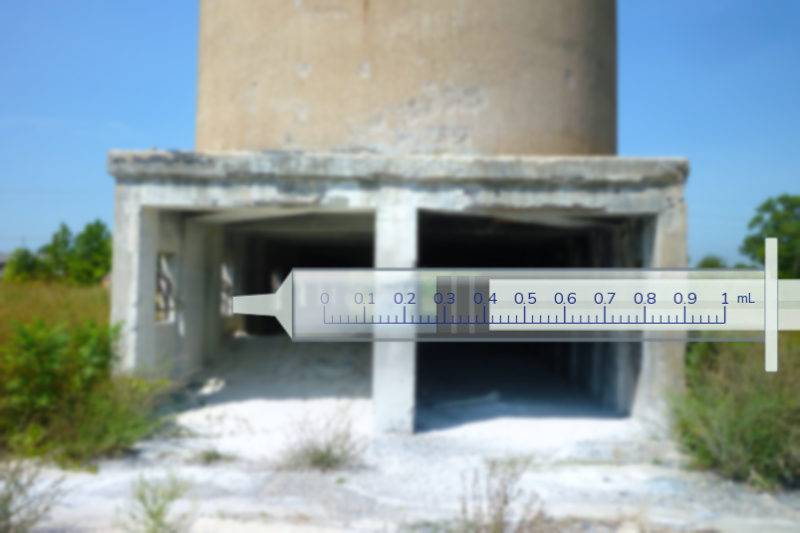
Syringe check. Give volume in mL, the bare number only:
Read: 0.28
